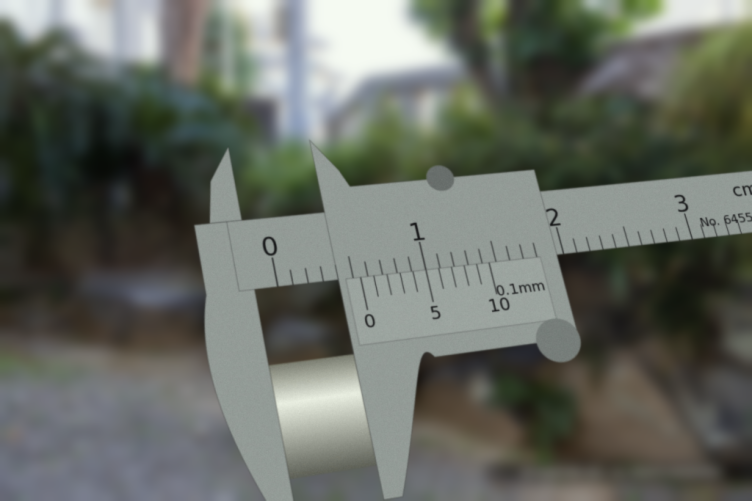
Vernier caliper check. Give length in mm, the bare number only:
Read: 5.5
